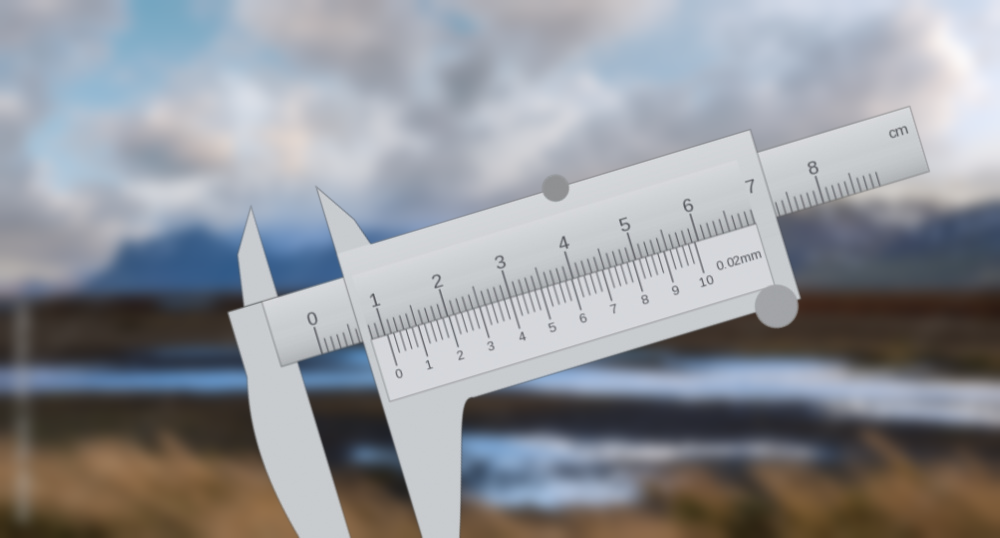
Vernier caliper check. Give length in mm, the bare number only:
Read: 10.4
